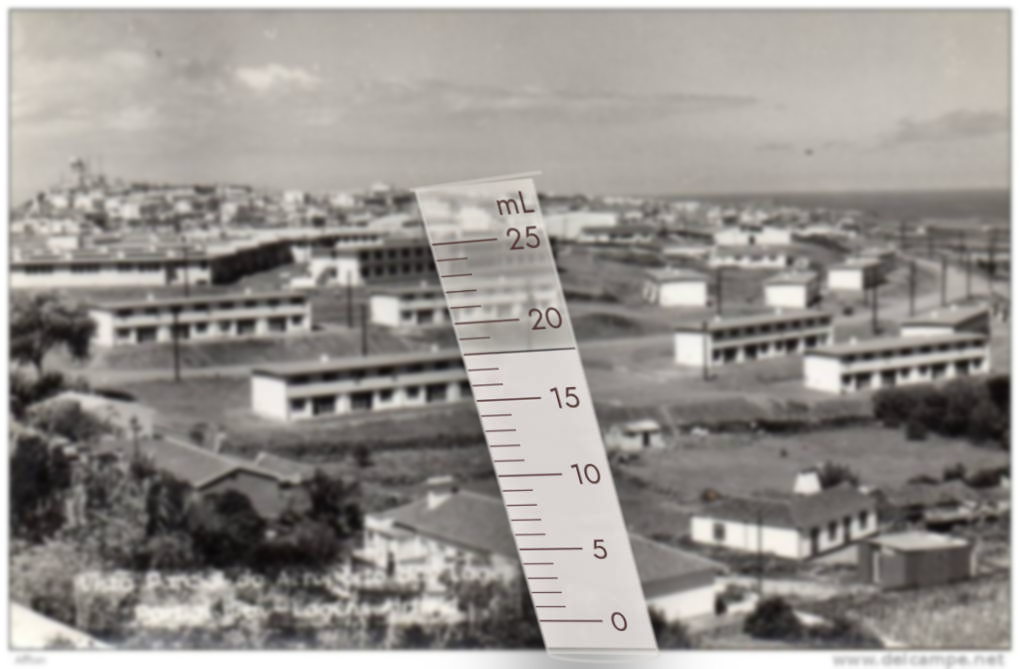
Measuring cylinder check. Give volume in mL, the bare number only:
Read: 18
